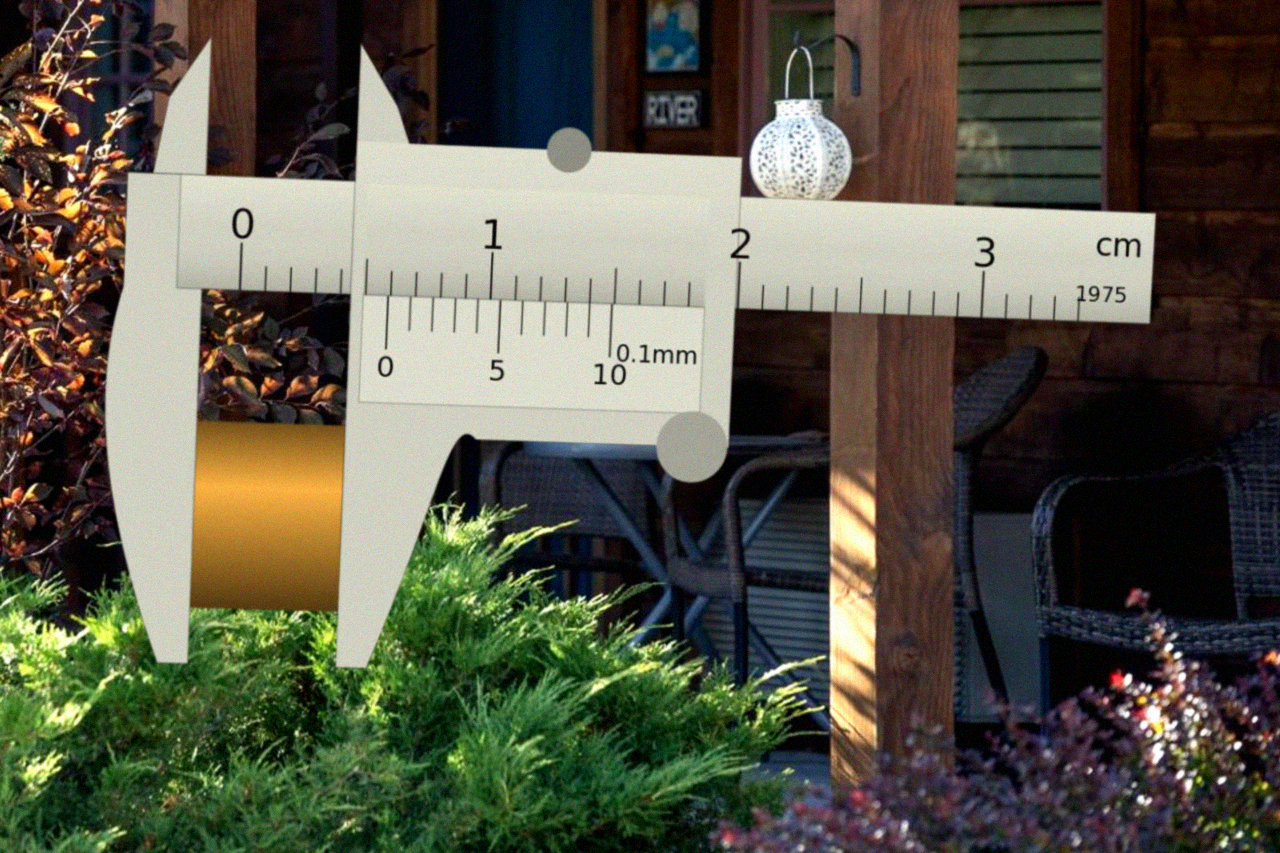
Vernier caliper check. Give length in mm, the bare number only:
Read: 5.9
